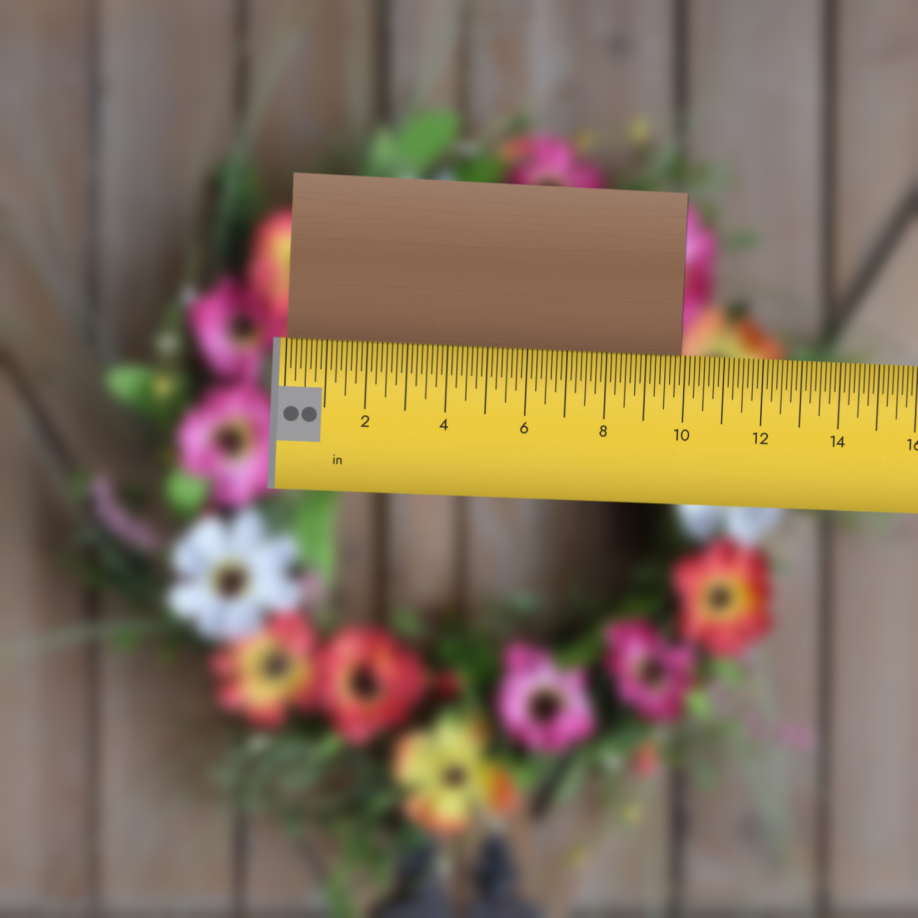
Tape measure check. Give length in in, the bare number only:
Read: 9.875
